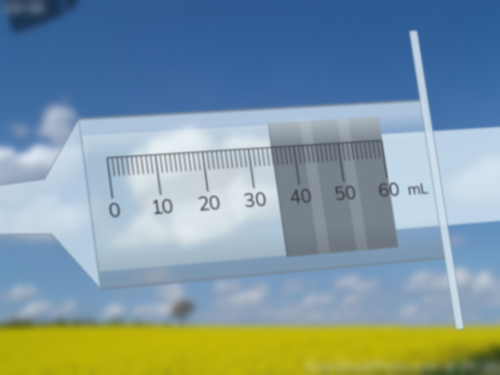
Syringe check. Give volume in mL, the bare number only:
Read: 35
